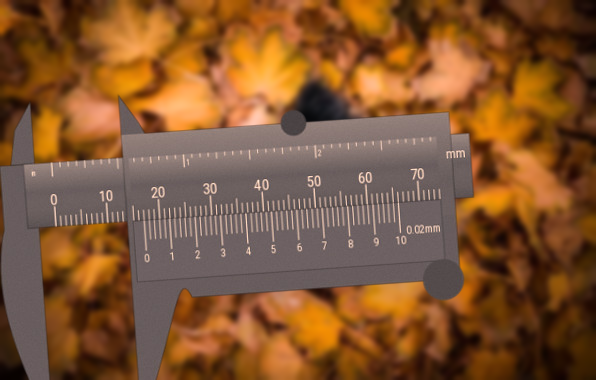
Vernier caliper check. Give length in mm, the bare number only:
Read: 17.0
